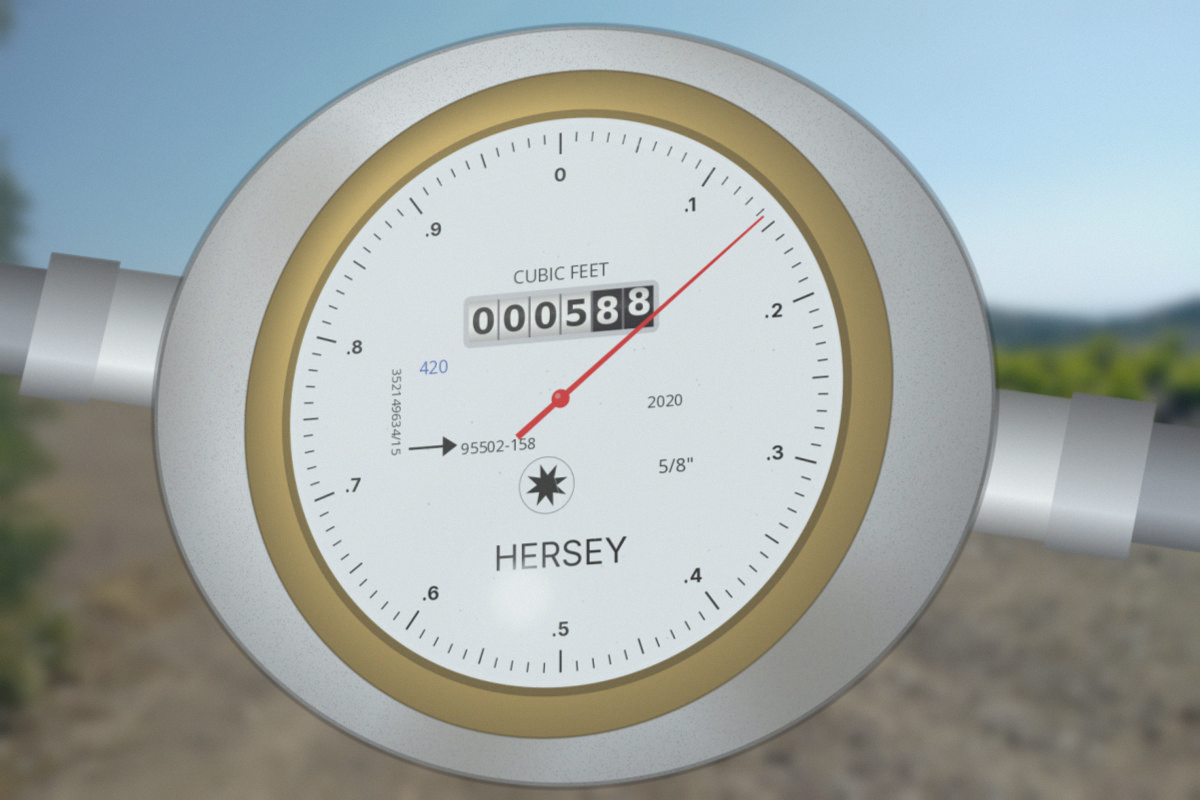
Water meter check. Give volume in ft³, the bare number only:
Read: 588.14
